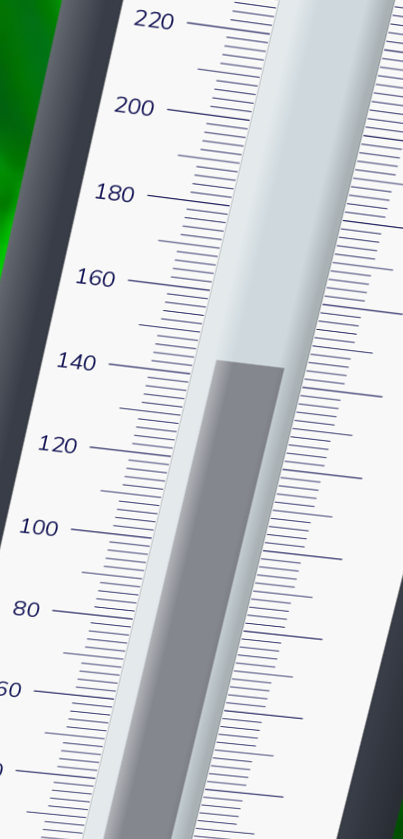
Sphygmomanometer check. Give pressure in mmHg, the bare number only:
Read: 144
